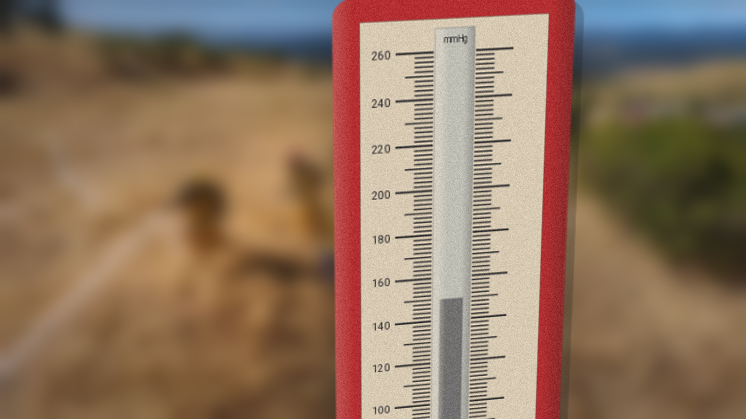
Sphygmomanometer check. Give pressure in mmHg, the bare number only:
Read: 150
